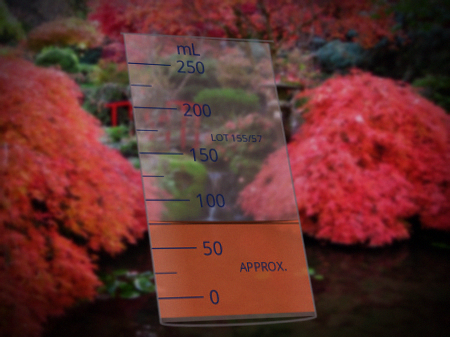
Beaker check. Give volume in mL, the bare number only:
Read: 75
